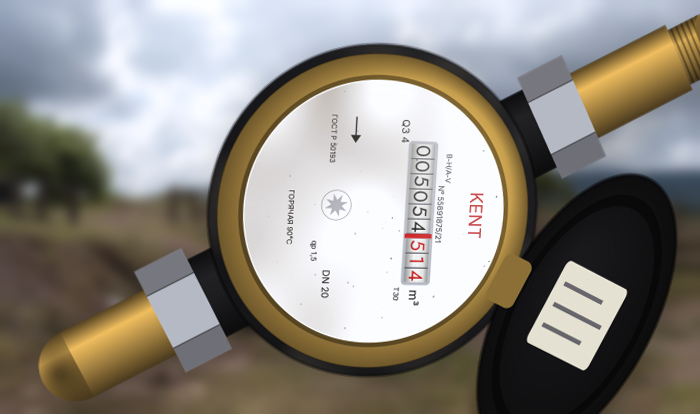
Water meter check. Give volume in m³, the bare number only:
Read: 5054.514
